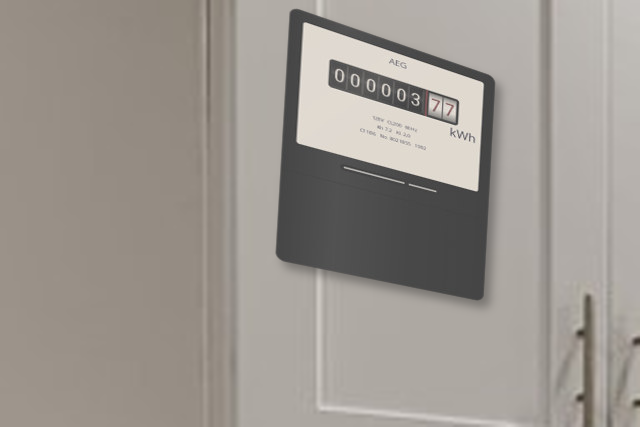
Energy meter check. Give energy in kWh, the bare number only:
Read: 3.77
